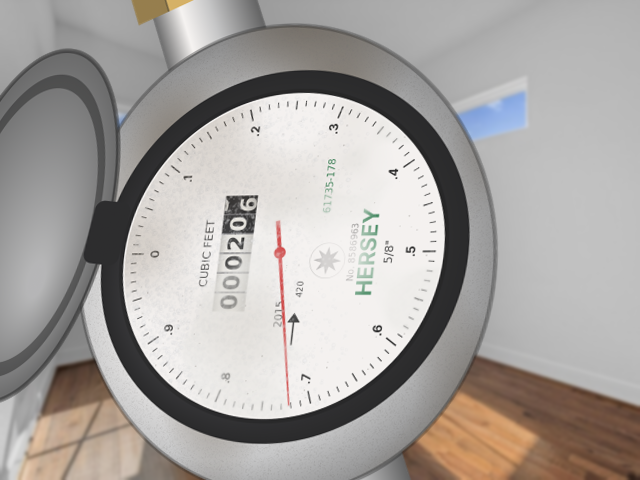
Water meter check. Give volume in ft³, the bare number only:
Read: 205.72
